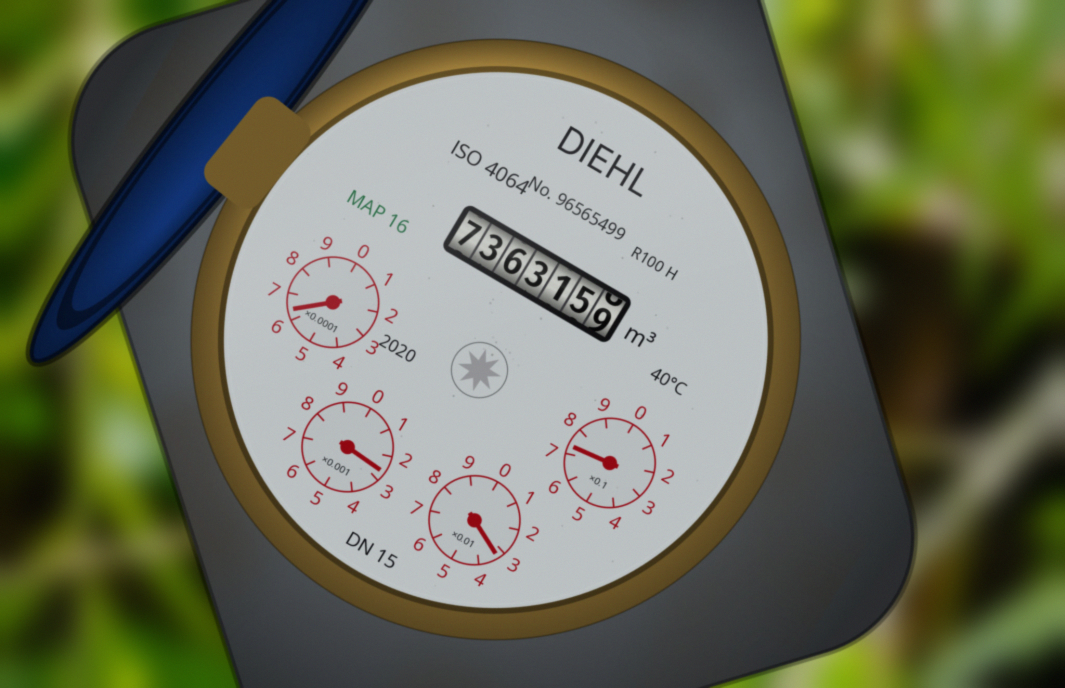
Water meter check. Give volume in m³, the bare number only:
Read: 7363158.7326
